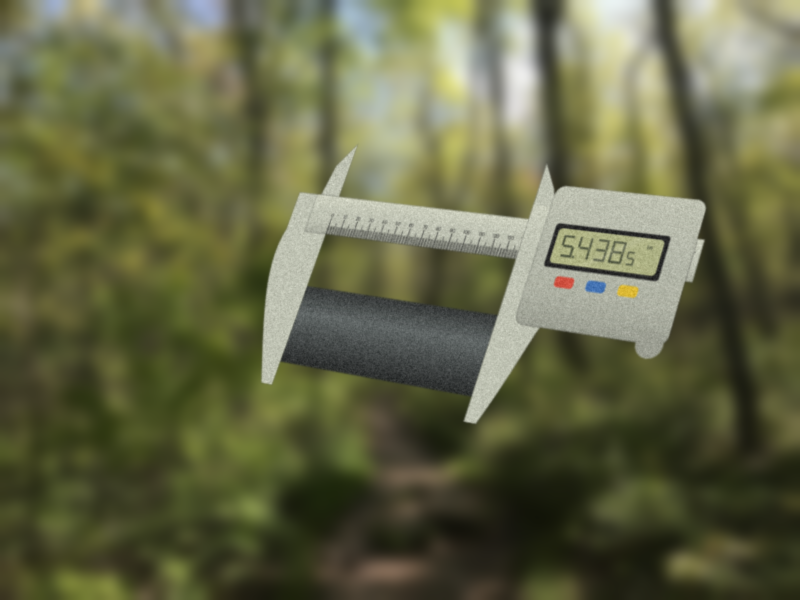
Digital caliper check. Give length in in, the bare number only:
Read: 5.4385
